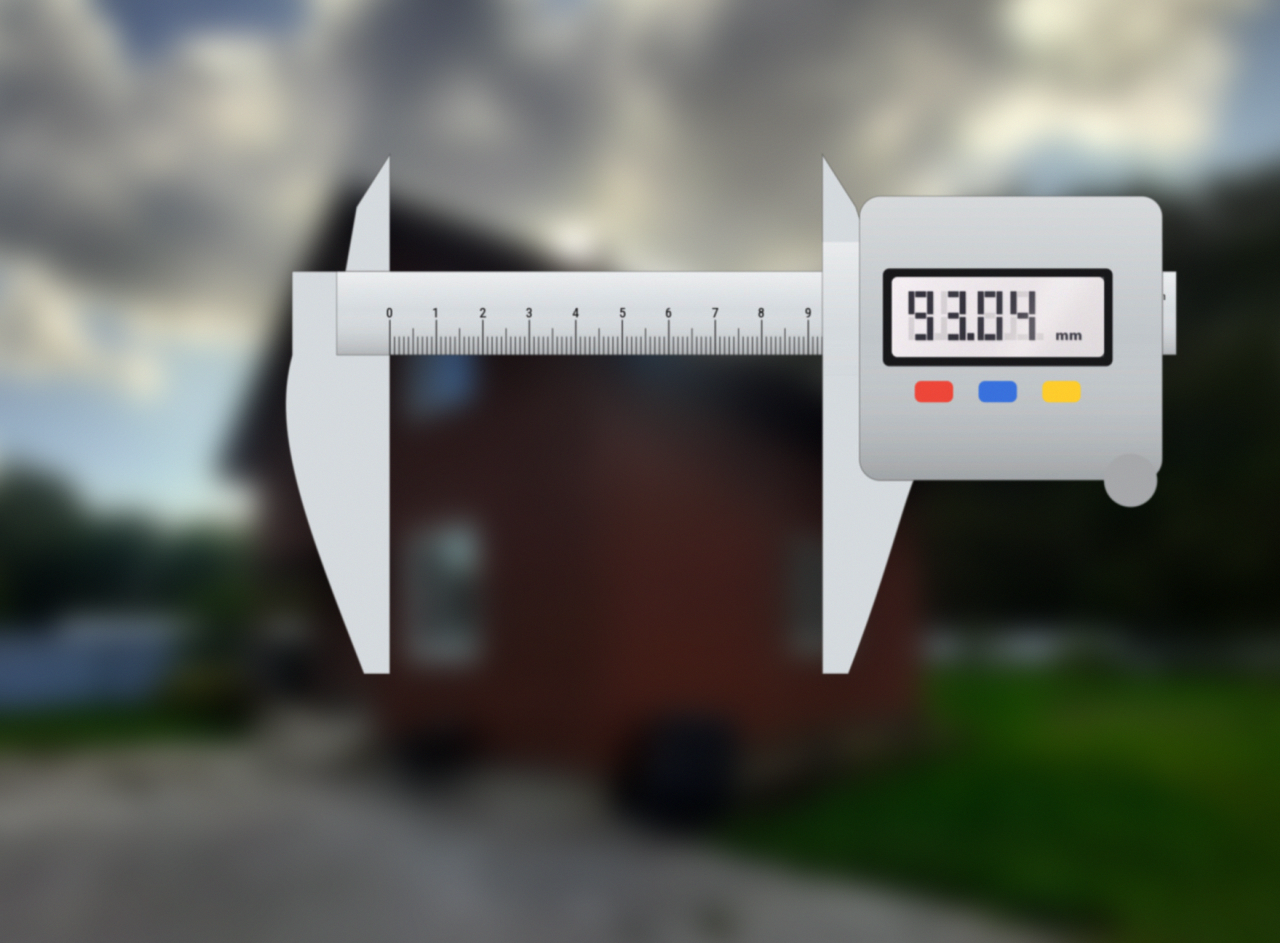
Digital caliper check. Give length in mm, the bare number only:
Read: 93.04
